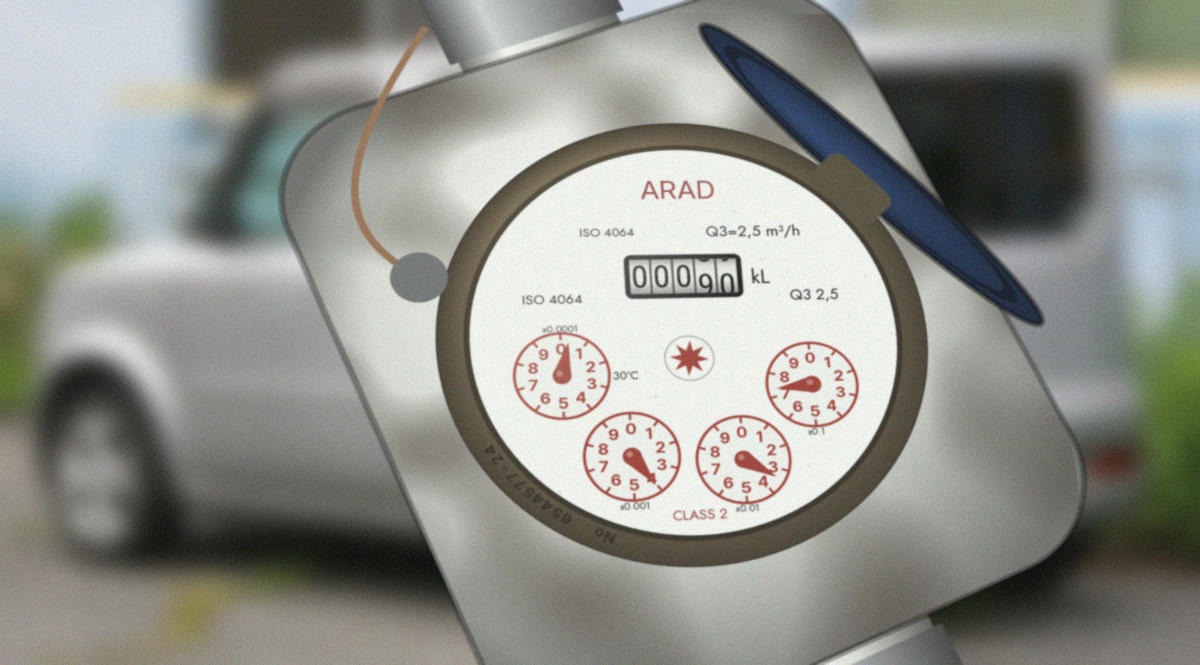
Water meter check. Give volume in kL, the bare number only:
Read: 89.7340
